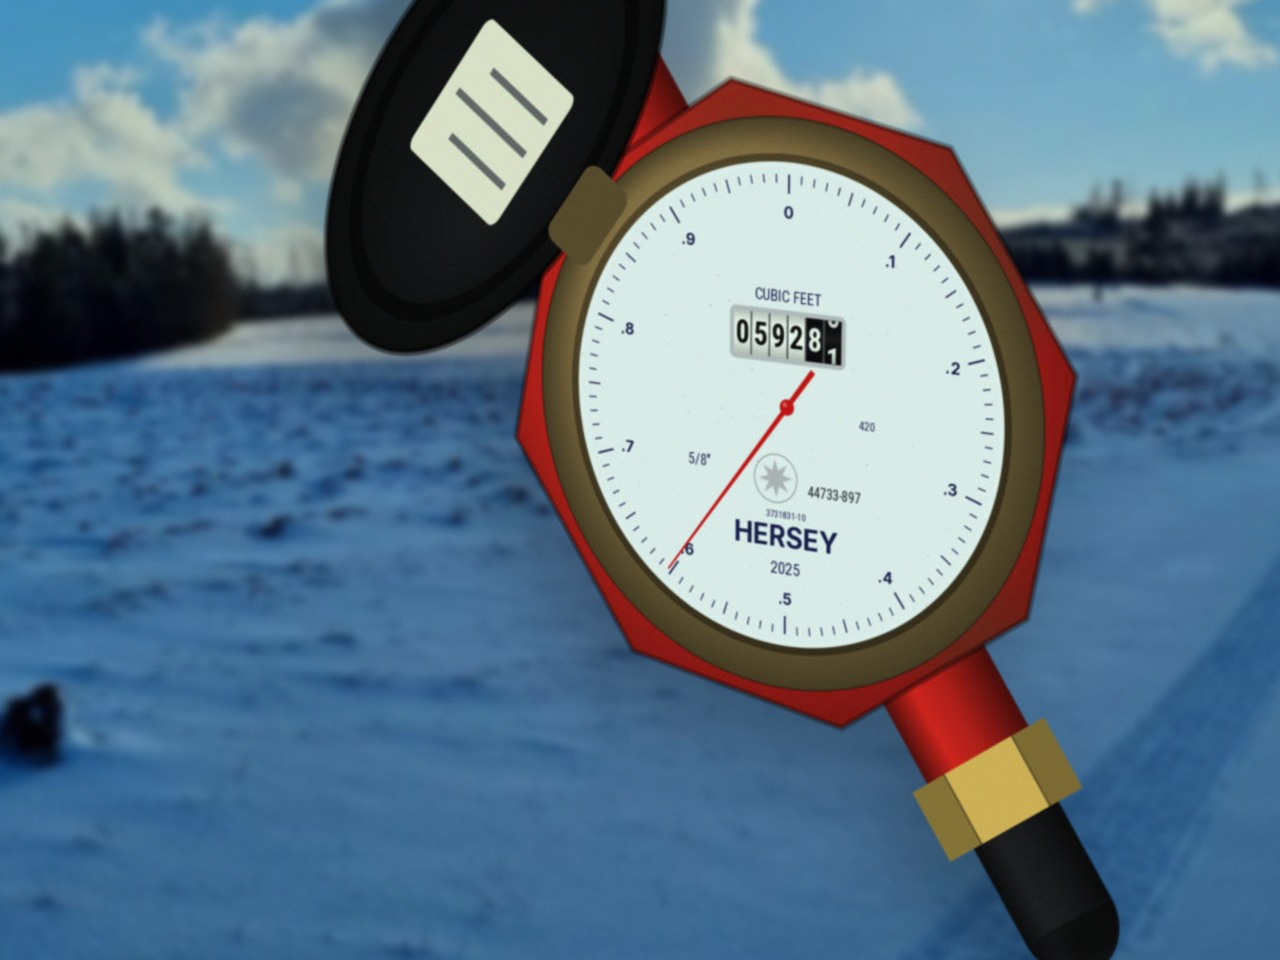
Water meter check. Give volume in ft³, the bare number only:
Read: 59280.60
